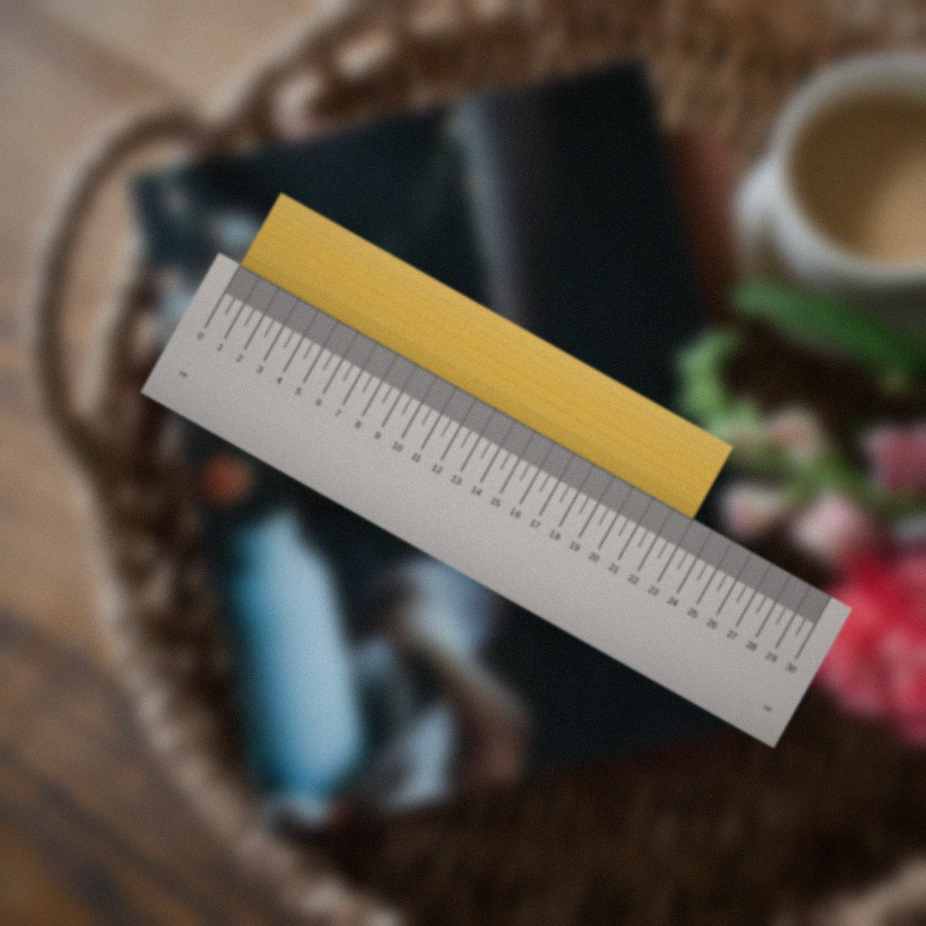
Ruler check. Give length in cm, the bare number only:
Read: 23
